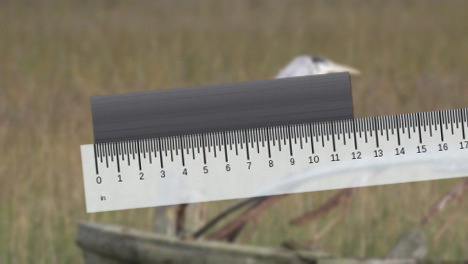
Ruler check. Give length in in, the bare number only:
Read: 12
